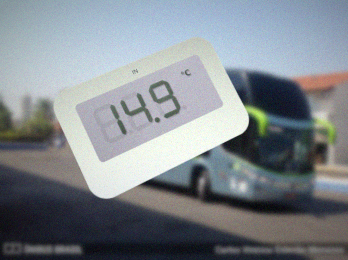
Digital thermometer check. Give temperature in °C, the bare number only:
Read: 14.9
